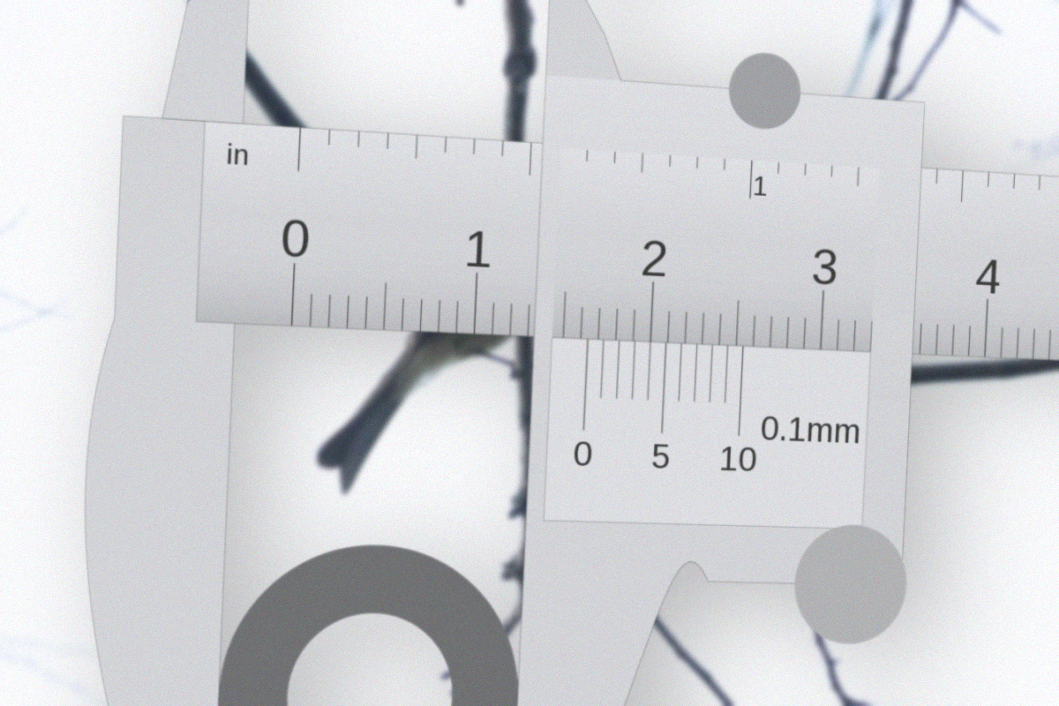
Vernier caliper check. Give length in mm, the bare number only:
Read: 16.4
